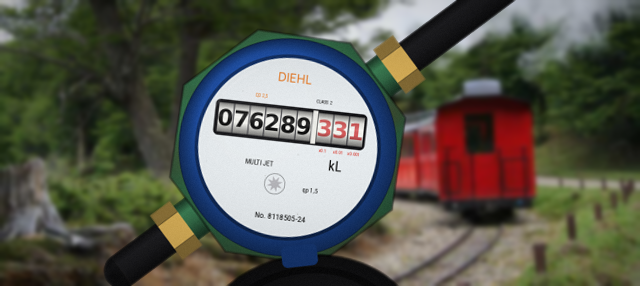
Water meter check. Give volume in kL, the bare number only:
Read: 76289.331
